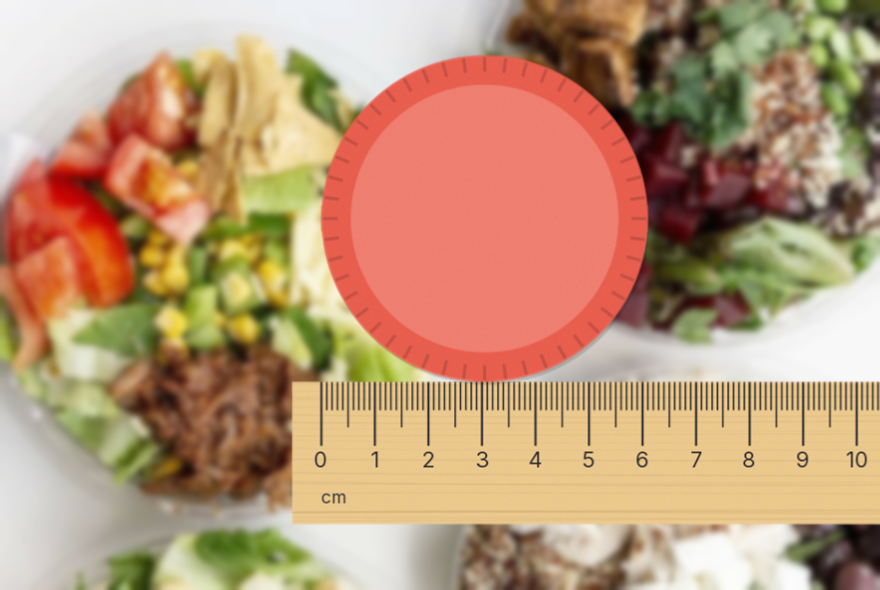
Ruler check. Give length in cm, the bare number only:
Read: 6.1
